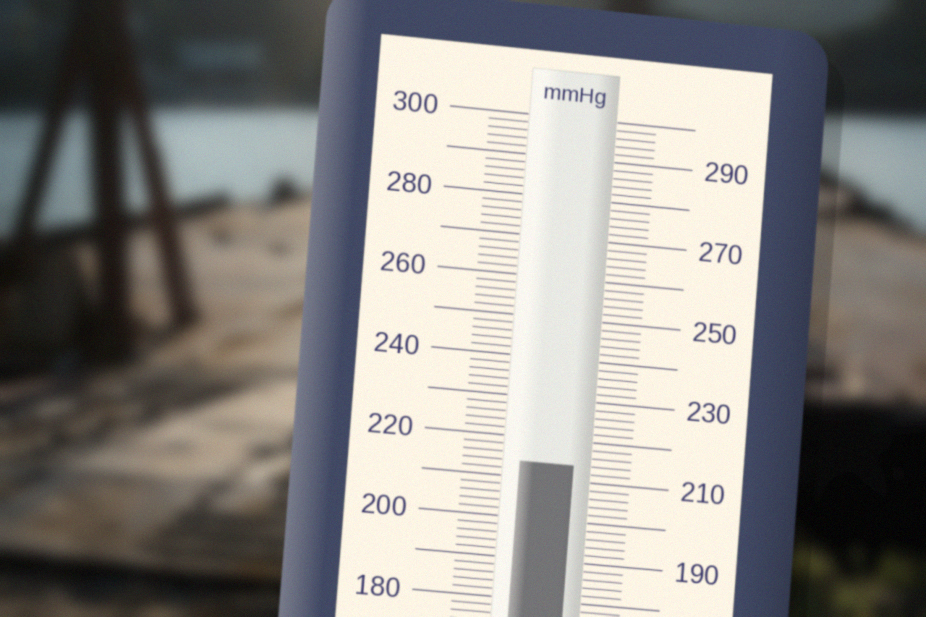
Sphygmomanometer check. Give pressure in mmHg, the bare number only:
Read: 214
